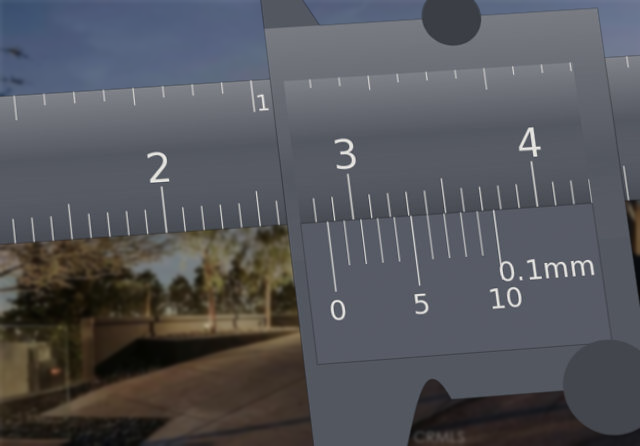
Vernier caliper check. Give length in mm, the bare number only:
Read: 28.6
